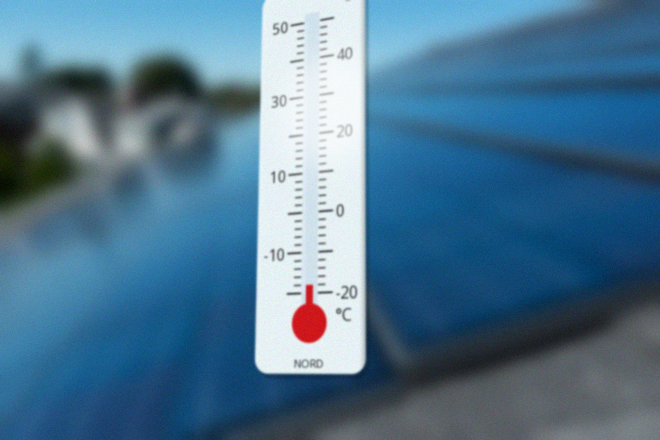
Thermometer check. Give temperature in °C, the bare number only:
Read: -18
